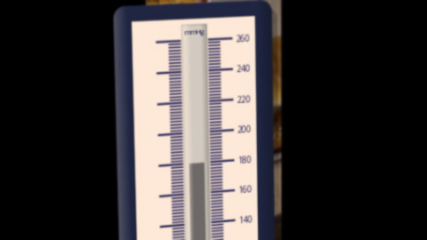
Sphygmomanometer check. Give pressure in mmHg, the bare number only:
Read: 180
